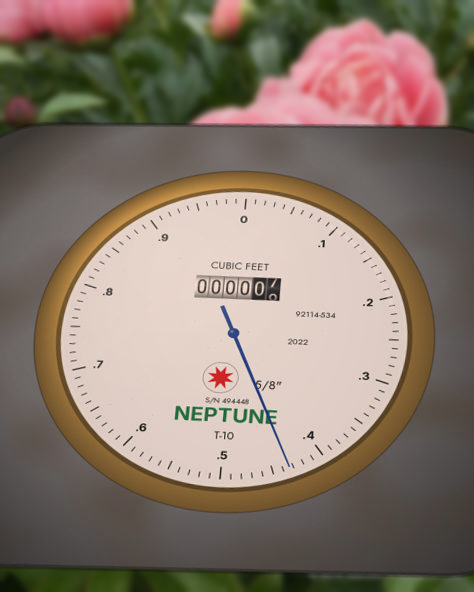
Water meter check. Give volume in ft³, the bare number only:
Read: 7.43
